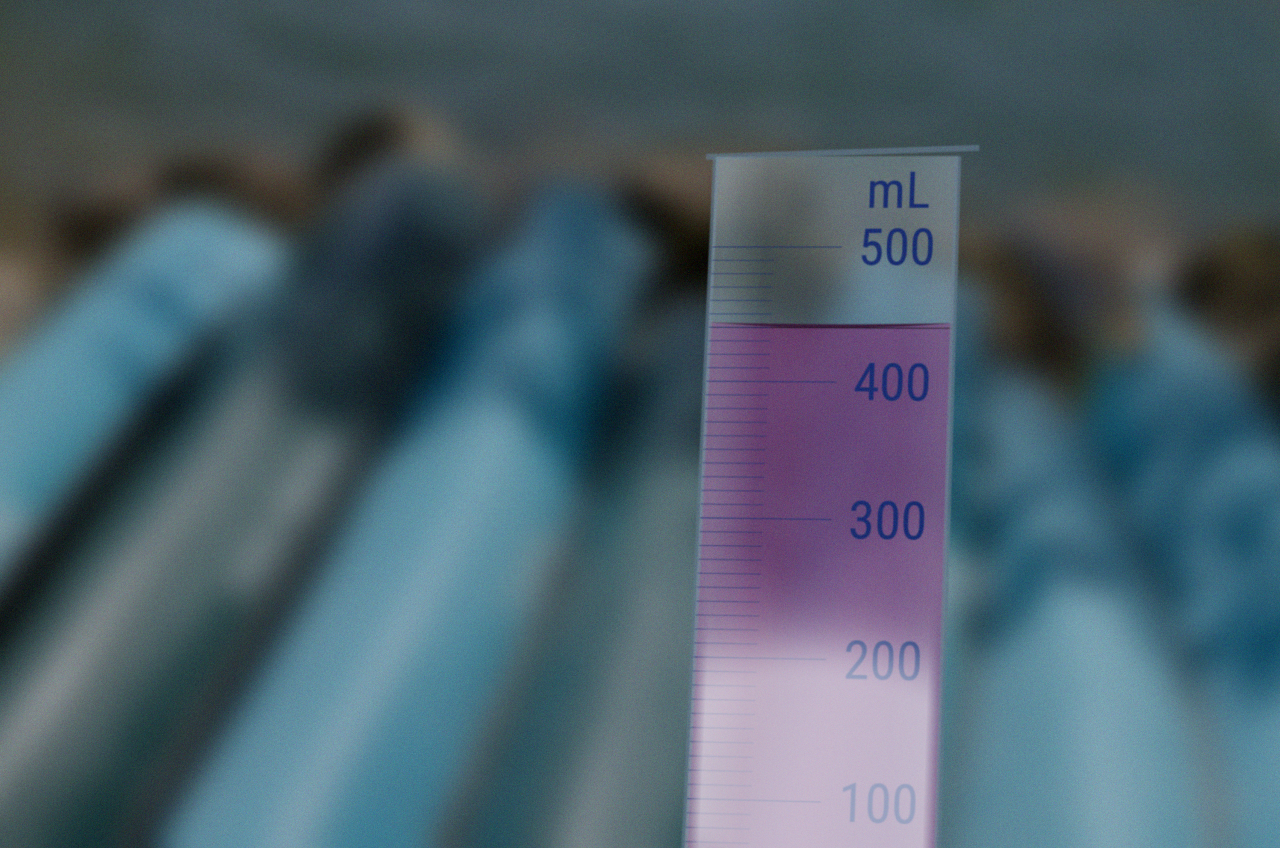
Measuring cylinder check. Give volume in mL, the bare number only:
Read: 440
